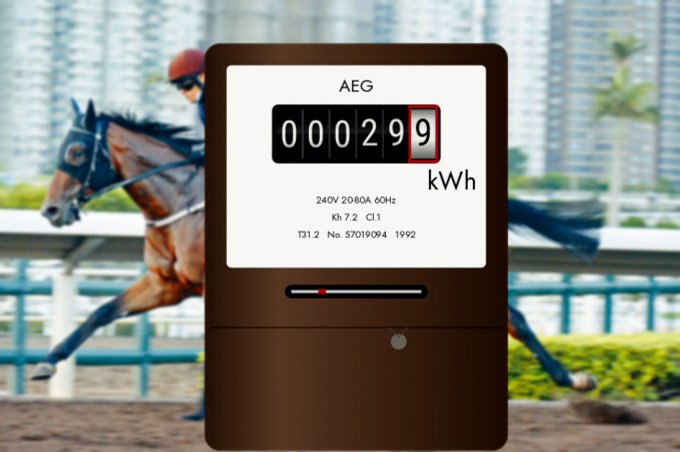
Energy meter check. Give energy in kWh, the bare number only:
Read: 29.9
